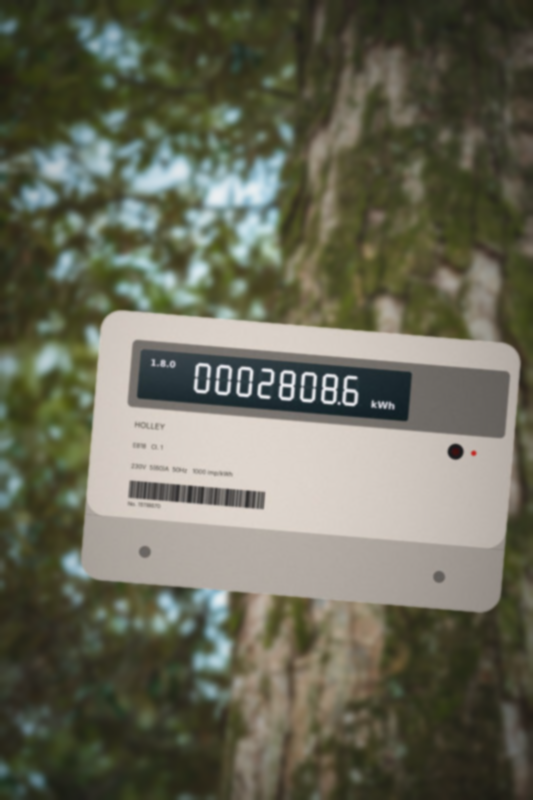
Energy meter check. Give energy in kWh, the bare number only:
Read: 2808.6
